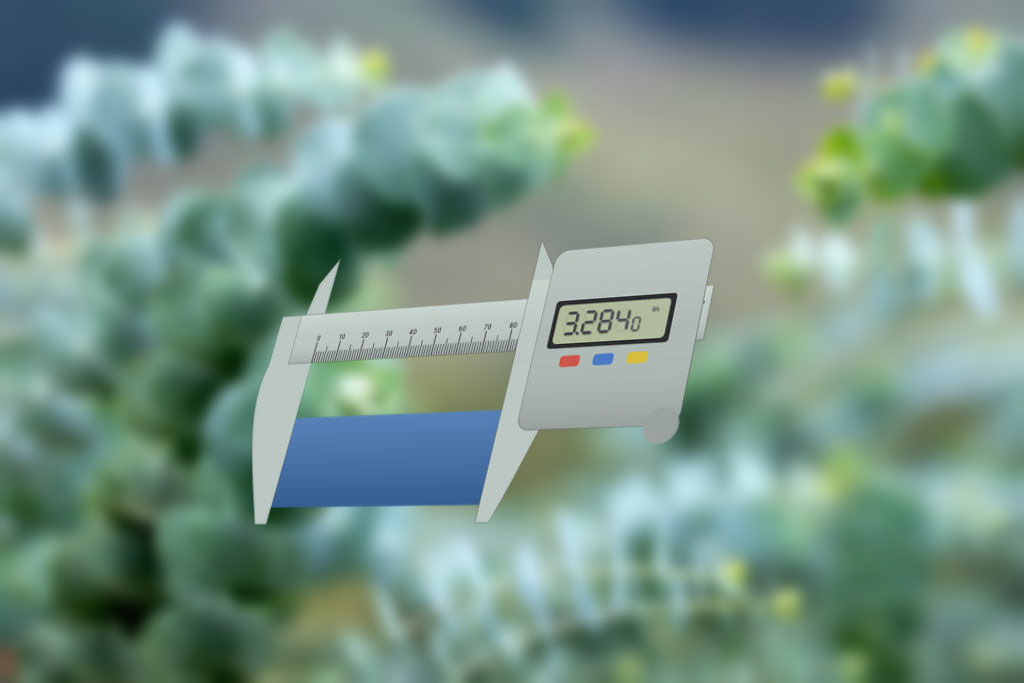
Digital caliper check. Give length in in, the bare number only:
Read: 3.2840
